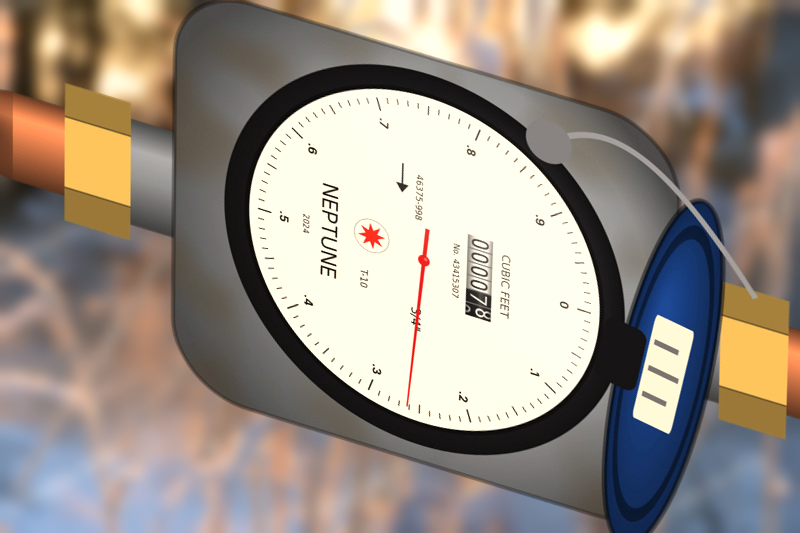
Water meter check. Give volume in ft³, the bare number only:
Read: 78.26
